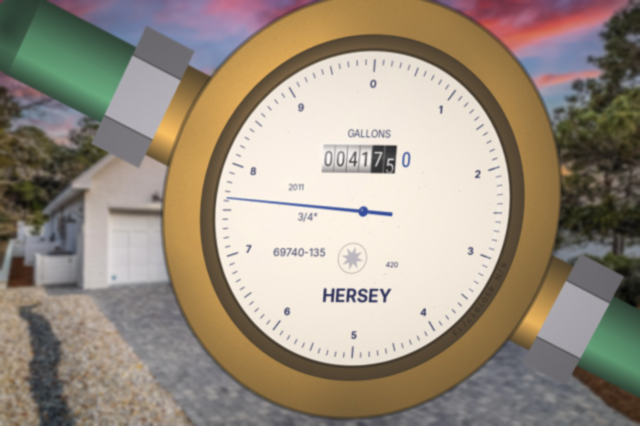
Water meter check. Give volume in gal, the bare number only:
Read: 41747.6
